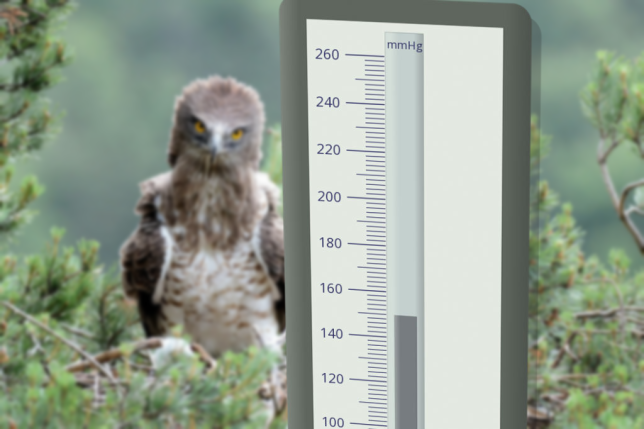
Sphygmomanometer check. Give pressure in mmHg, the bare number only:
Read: 150
